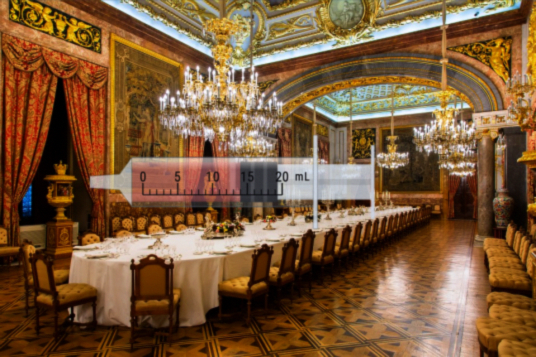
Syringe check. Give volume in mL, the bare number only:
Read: 14
